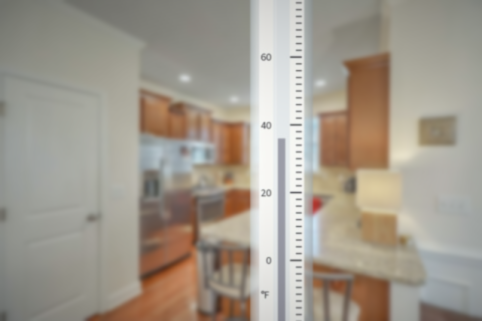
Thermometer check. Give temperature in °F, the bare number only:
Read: 36
